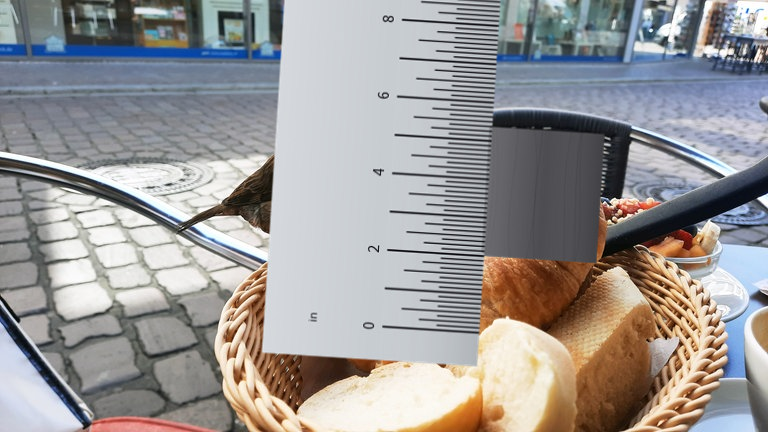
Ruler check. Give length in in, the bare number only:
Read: 3.375
